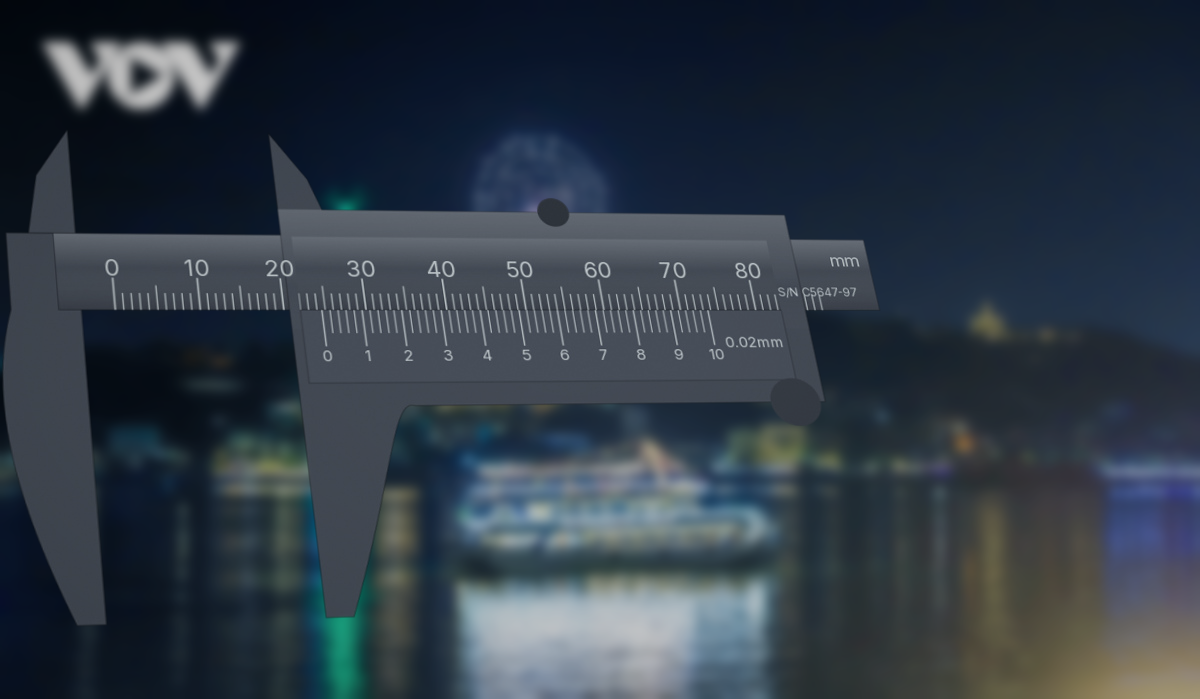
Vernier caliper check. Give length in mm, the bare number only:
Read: 24.6
